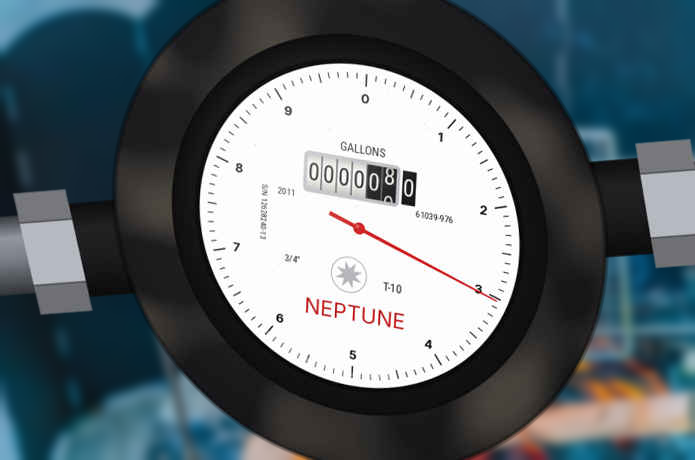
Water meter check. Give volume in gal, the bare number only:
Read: 83.0
